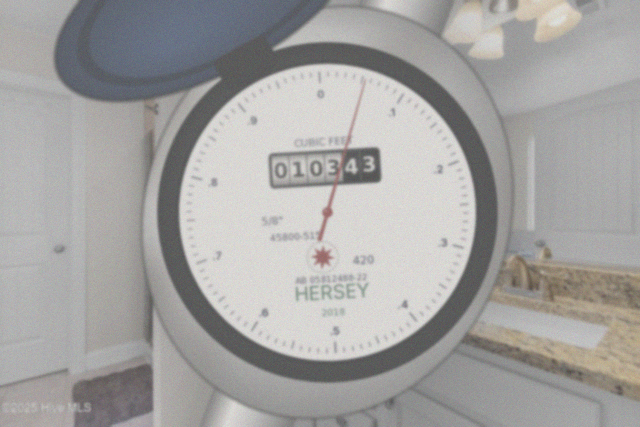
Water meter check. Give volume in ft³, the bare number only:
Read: 10343.05
